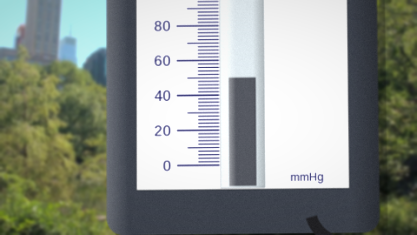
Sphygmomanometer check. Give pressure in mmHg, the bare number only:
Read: 50
